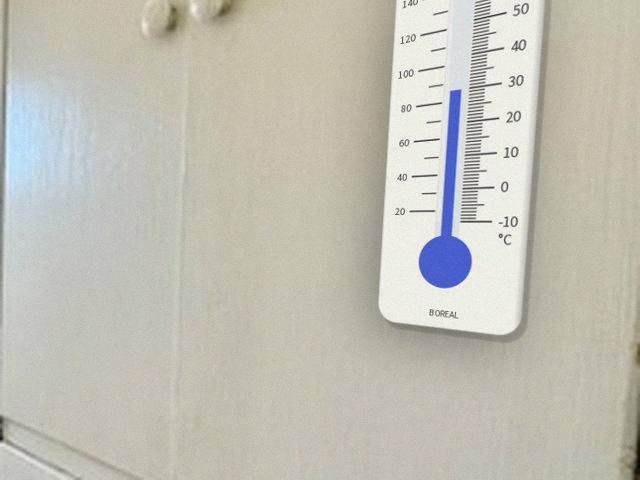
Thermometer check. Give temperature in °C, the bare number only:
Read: 30
